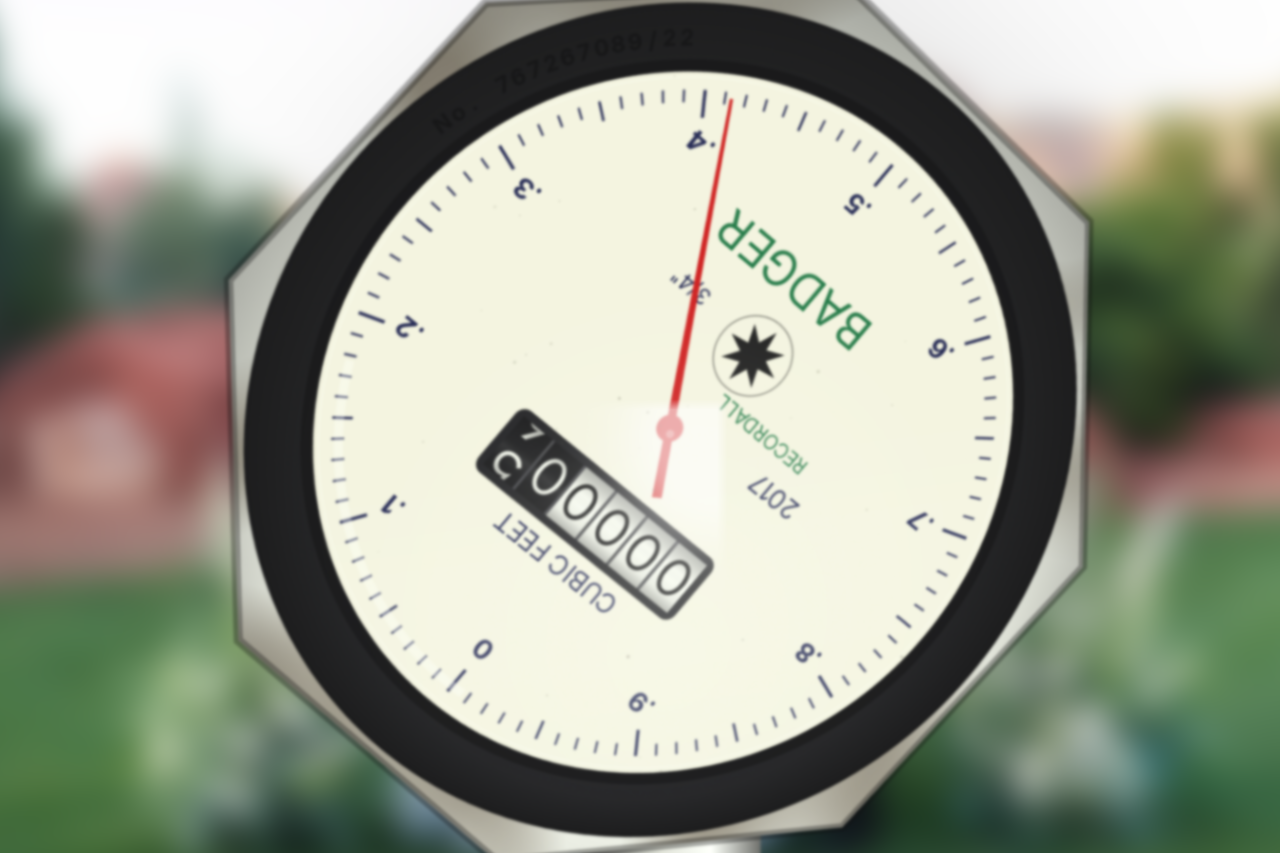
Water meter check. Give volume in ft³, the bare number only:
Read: 5.41
